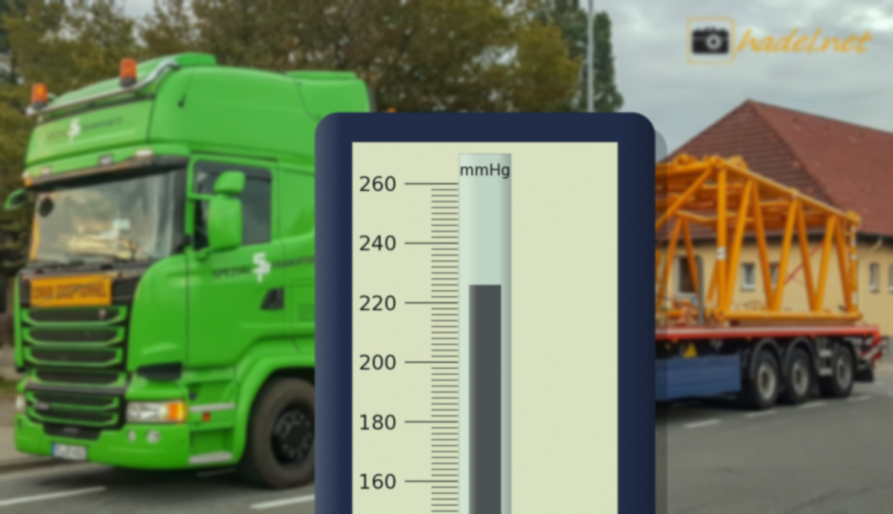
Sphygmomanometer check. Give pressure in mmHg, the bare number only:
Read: 226
